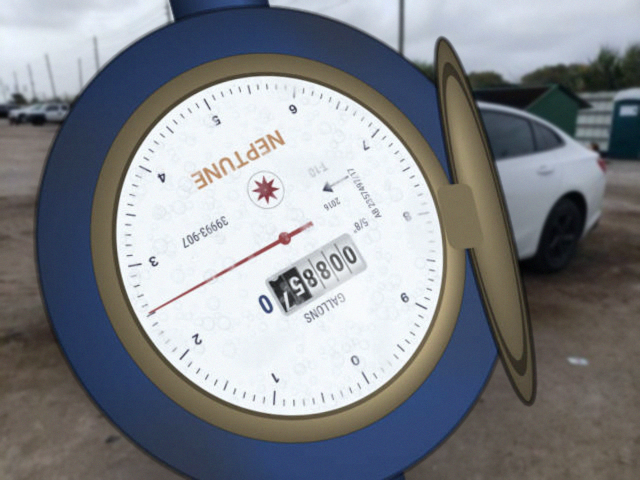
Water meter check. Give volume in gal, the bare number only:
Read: 88572.5
